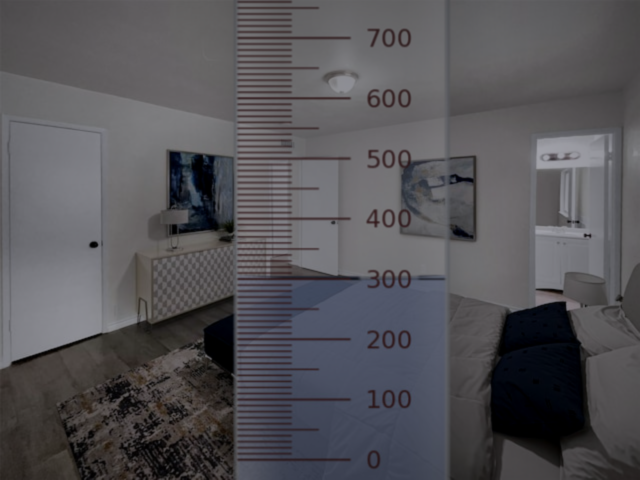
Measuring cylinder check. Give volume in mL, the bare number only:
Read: 300
